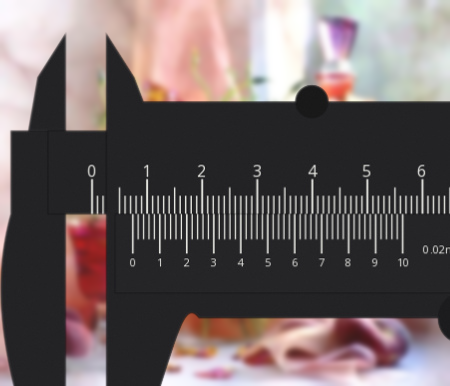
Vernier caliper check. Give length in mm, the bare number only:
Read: 7.4
